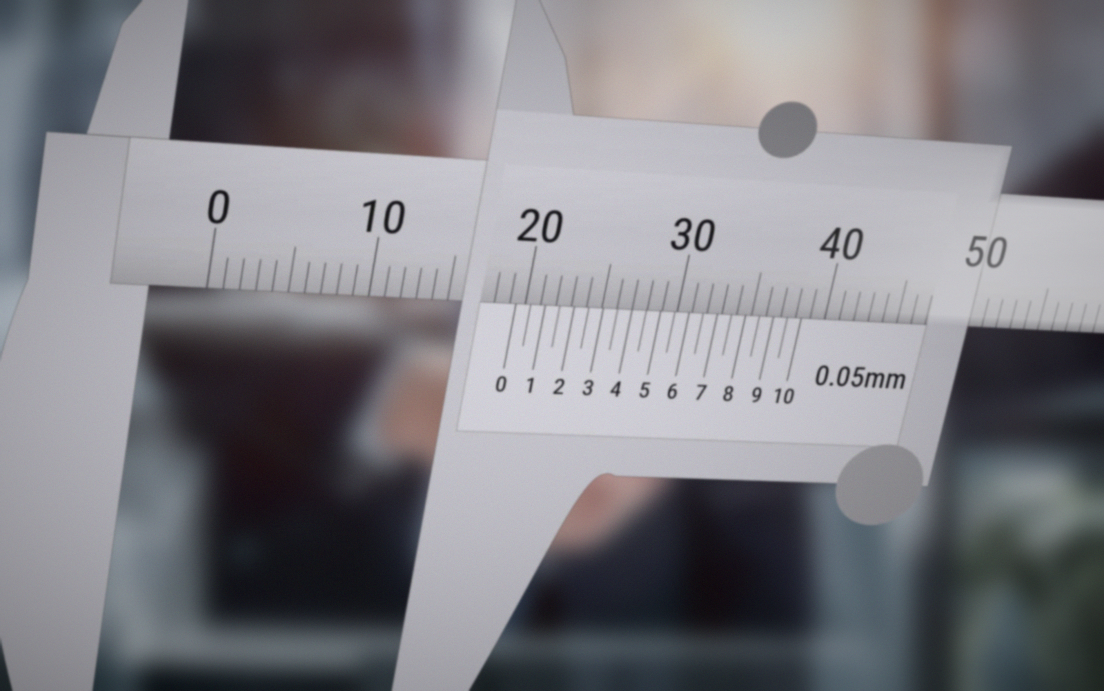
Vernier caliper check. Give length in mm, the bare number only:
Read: 19.4
